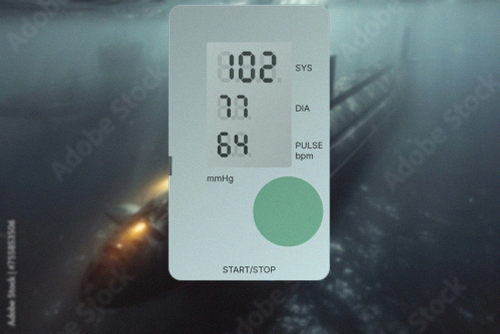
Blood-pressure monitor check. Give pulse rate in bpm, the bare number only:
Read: 64
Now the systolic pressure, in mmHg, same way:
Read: 102
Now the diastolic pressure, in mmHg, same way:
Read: 77
